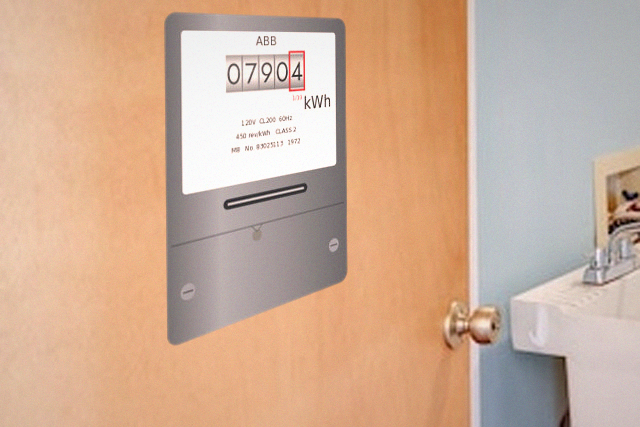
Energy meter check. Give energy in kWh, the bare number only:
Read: 790.4
